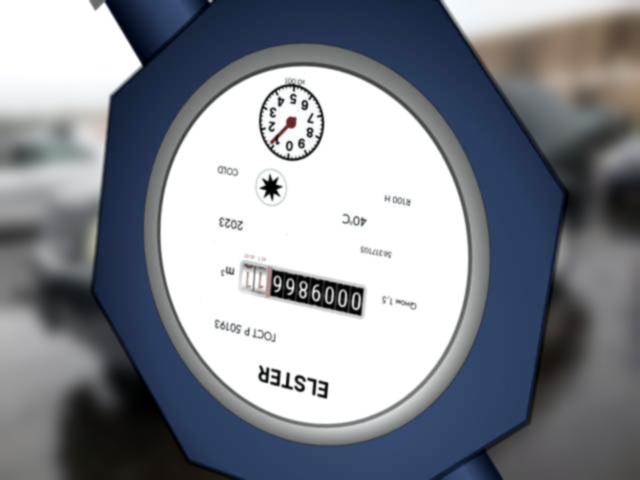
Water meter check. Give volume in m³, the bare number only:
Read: 9866.111
